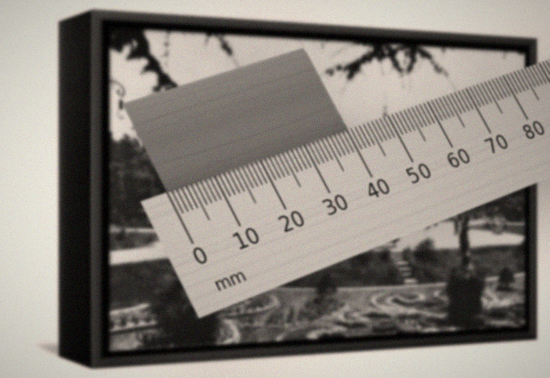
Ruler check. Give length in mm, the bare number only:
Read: 40
